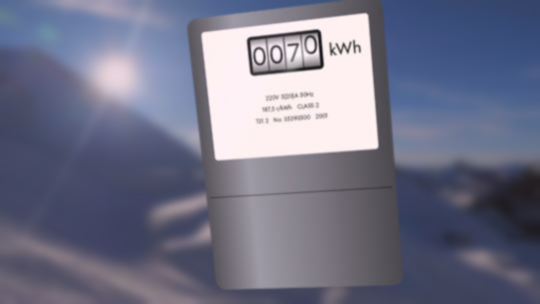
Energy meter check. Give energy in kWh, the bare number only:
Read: 70
